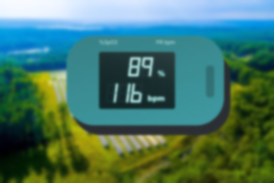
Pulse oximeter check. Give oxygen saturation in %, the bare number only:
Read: 89
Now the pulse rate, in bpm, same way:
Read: 116
